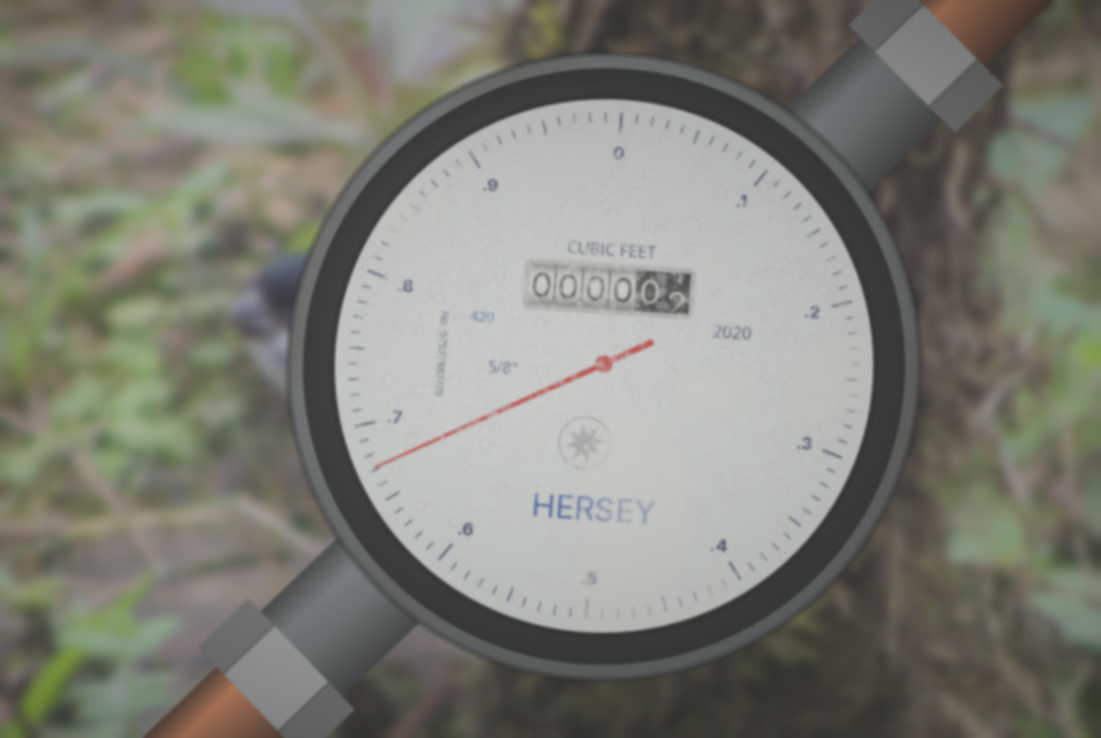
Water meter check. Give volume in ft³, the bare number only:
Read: 1.67
